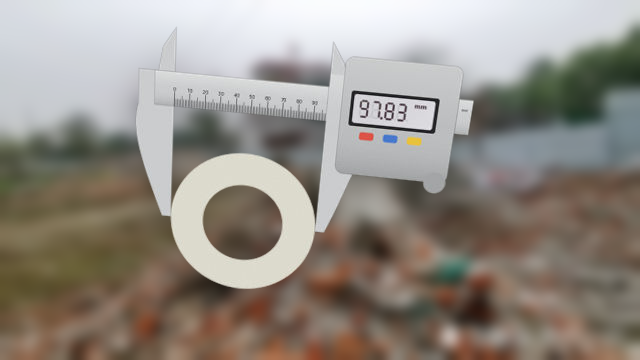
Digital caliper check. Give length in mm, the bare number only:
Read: 97.83
